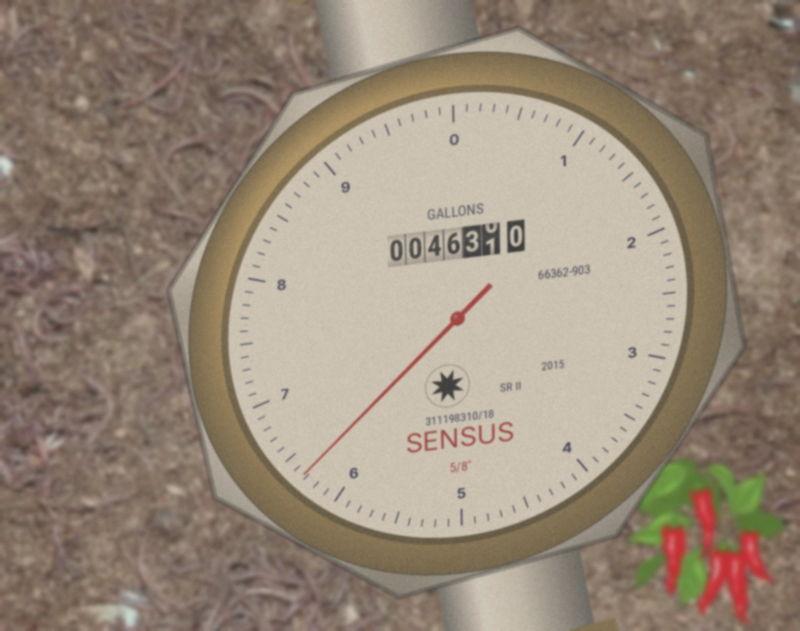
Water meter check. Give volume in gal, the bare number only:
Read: 46306.3
